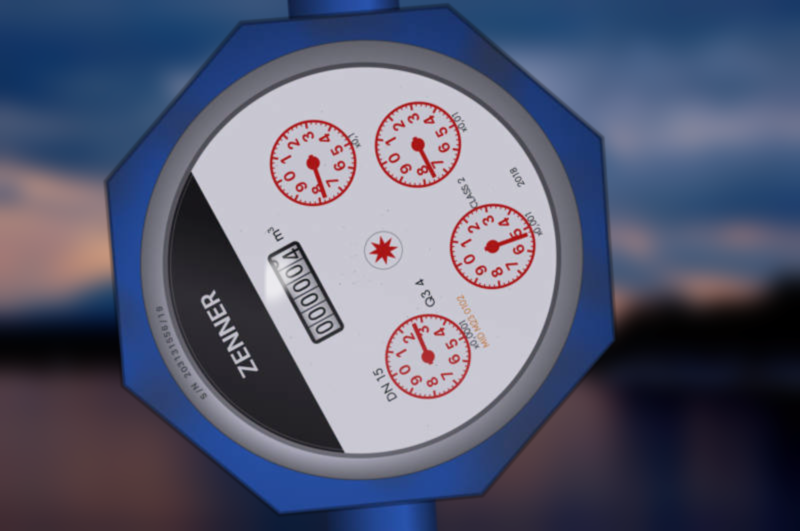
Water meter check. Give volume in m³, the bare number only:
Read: 3.7752
